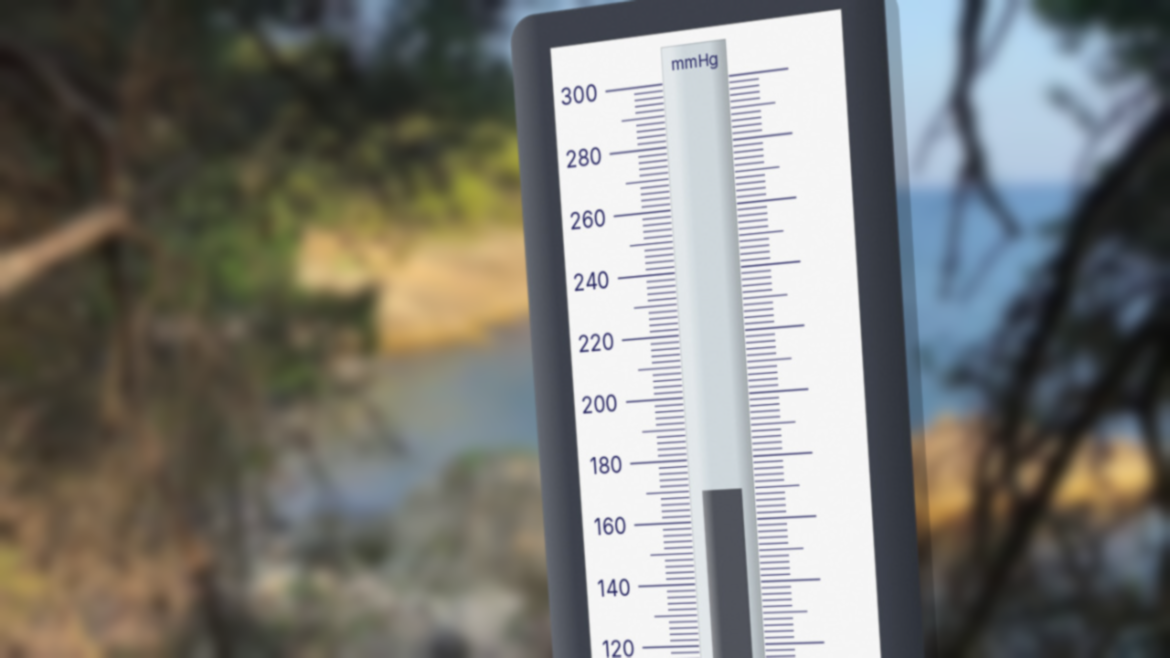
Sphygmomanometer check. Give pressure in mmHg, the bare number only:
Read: 170
